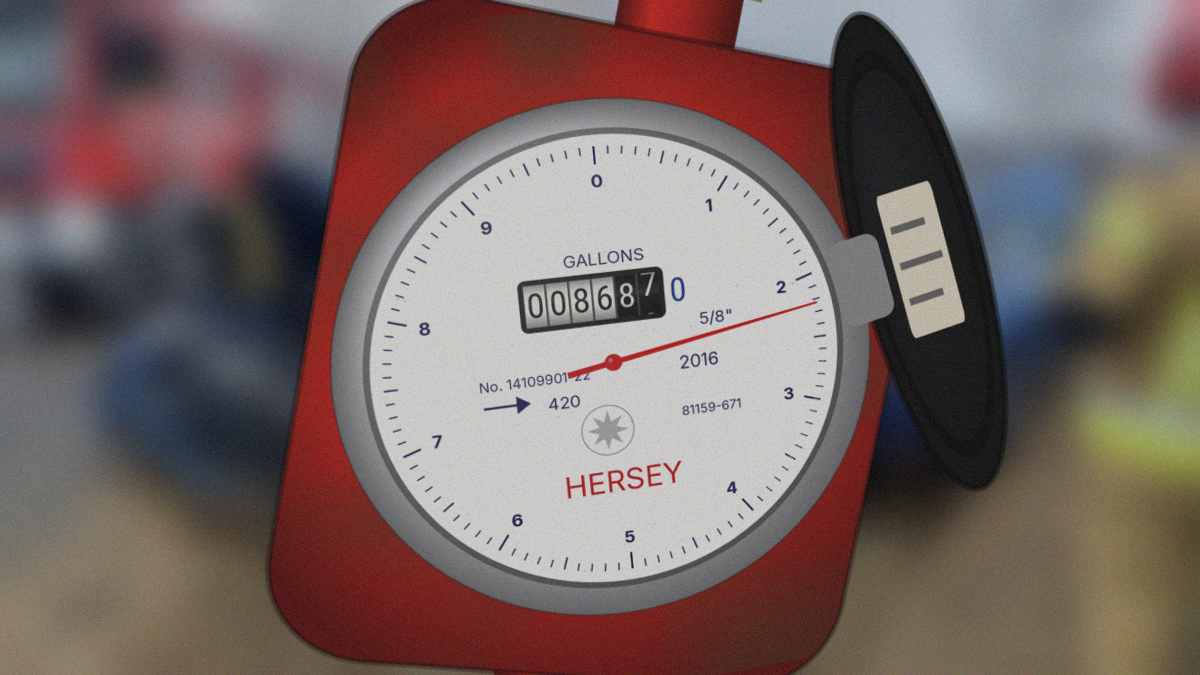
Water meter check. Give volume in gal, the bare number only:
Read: 86872.2
